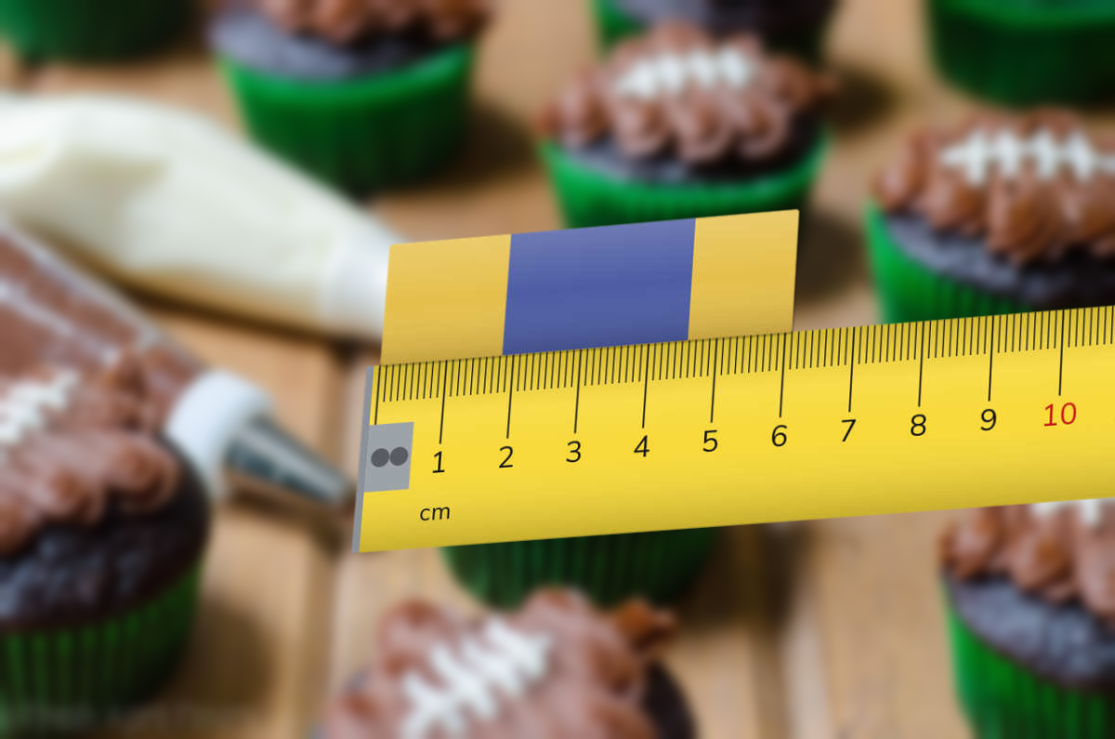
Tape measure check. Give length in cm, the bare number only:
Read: 6.1
